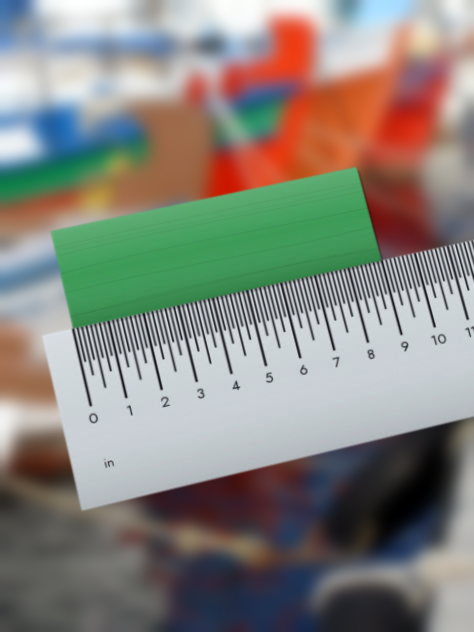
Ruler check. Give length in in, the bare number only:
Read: 9
